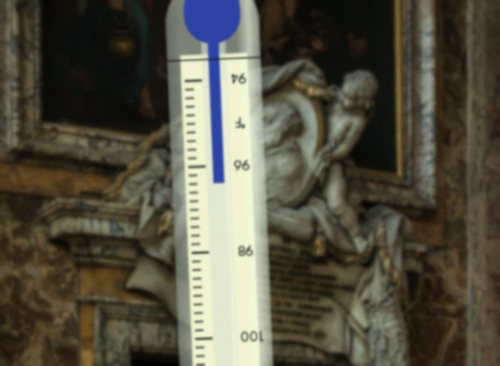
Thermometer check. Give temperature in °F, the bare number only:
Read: 96.4
